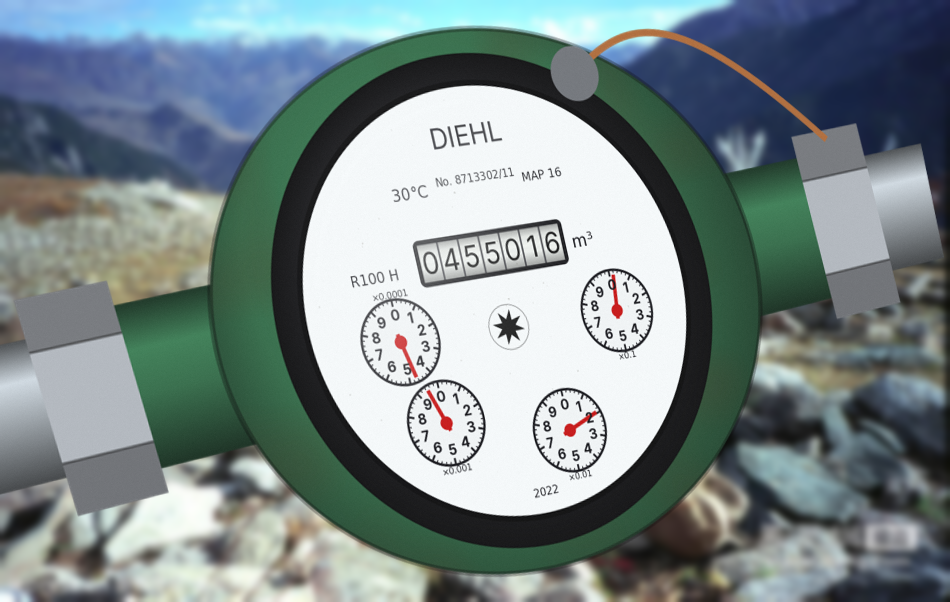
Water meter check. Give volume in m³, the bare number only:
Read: 455016.0194
